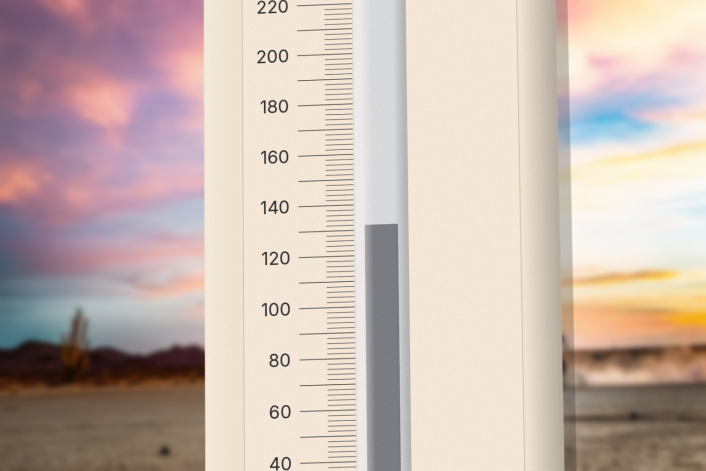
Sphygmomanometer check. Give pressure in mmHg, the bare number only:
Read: 132
